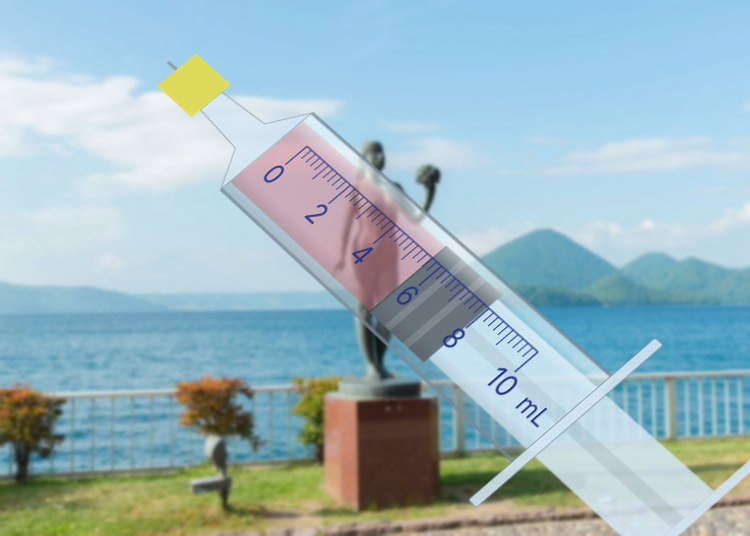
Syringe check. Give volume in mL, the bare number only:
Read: 5.6
